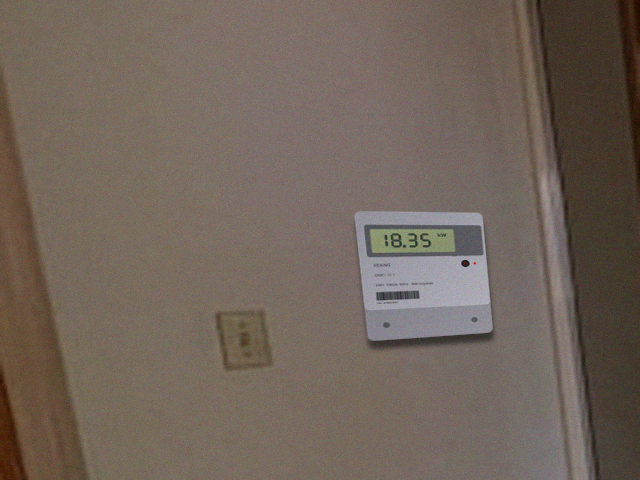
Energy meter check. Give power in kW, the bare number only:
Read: 18.35
